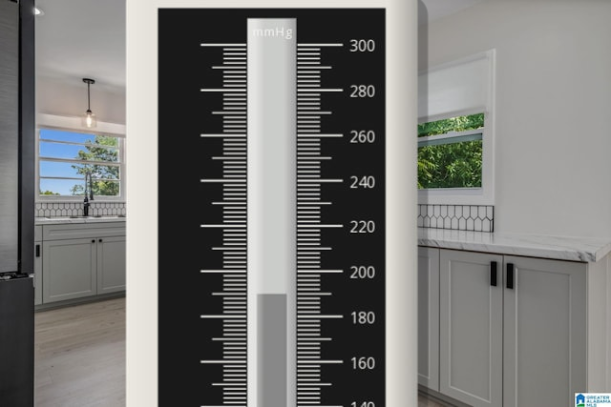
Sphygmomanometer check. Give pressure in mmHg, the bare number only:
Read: 190
